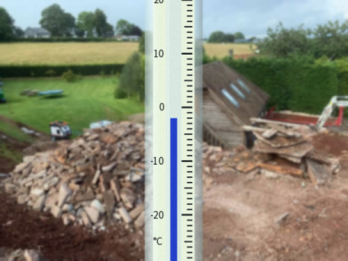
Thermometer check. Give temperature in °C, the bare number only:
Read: -2
